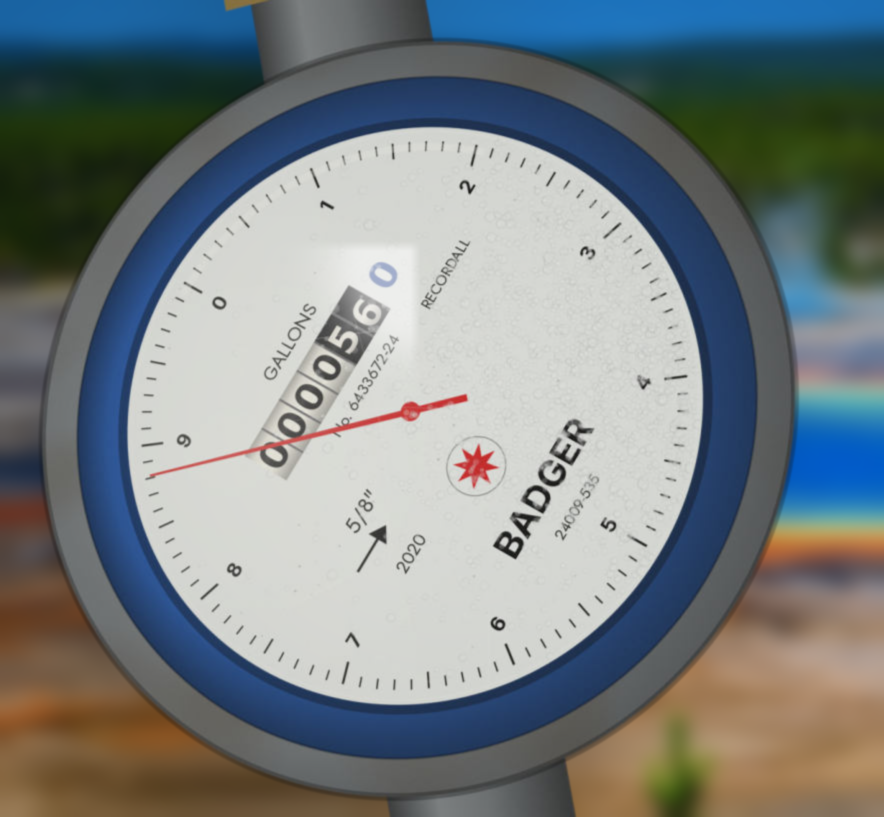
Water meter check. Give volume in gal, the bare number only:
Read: 558.8
